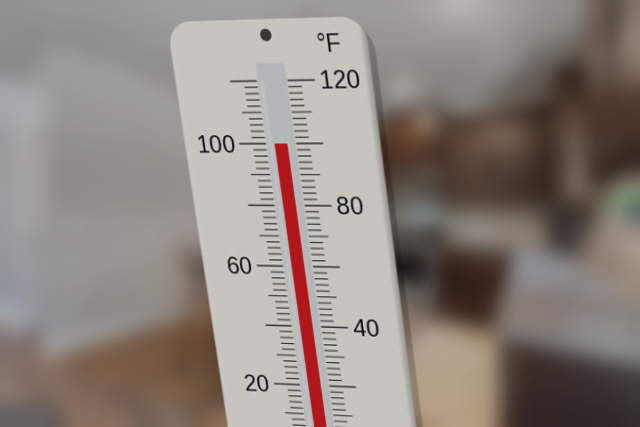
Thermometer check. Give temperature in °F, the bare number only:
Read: 100
